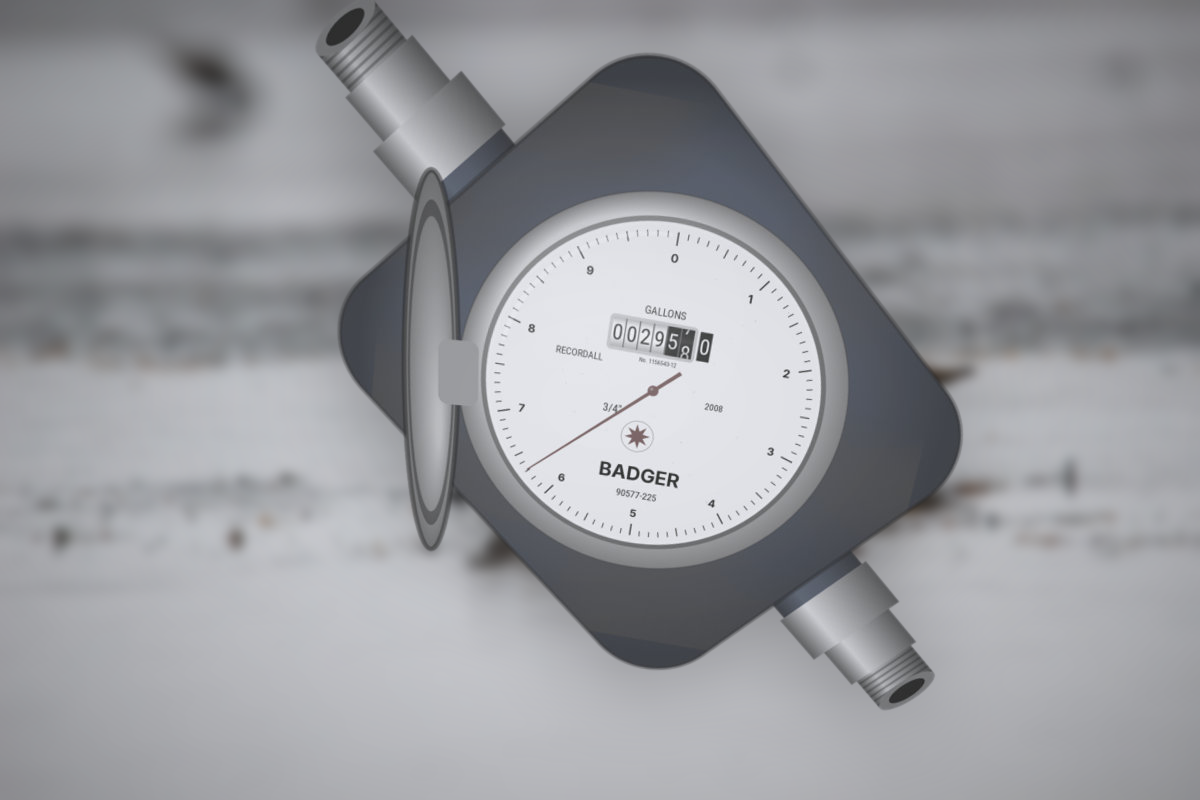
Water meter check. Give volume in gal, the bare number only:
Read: 29576.3
